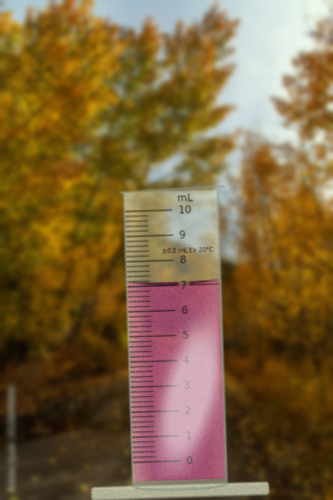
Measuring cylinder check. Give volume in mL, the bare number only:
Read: 7
